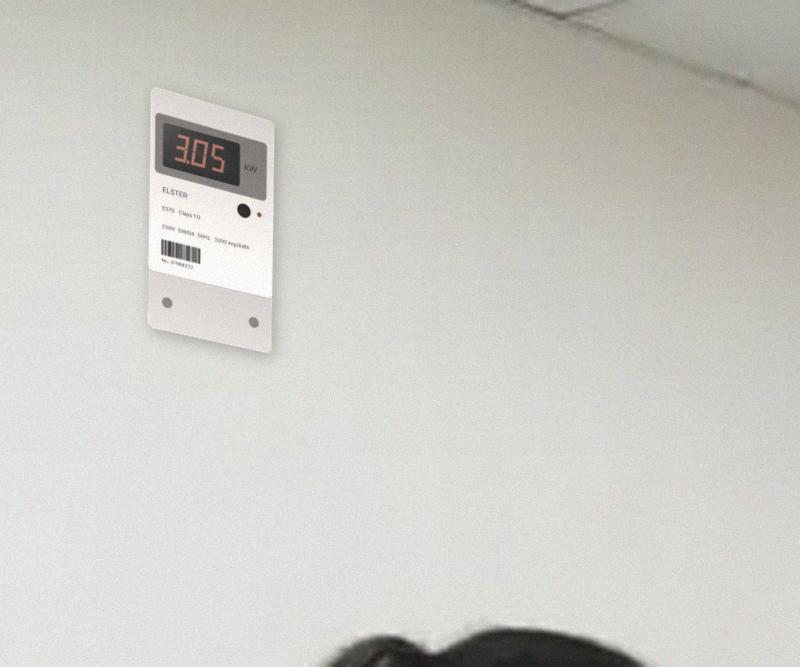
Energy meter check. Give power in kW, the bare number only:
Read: 3.05
